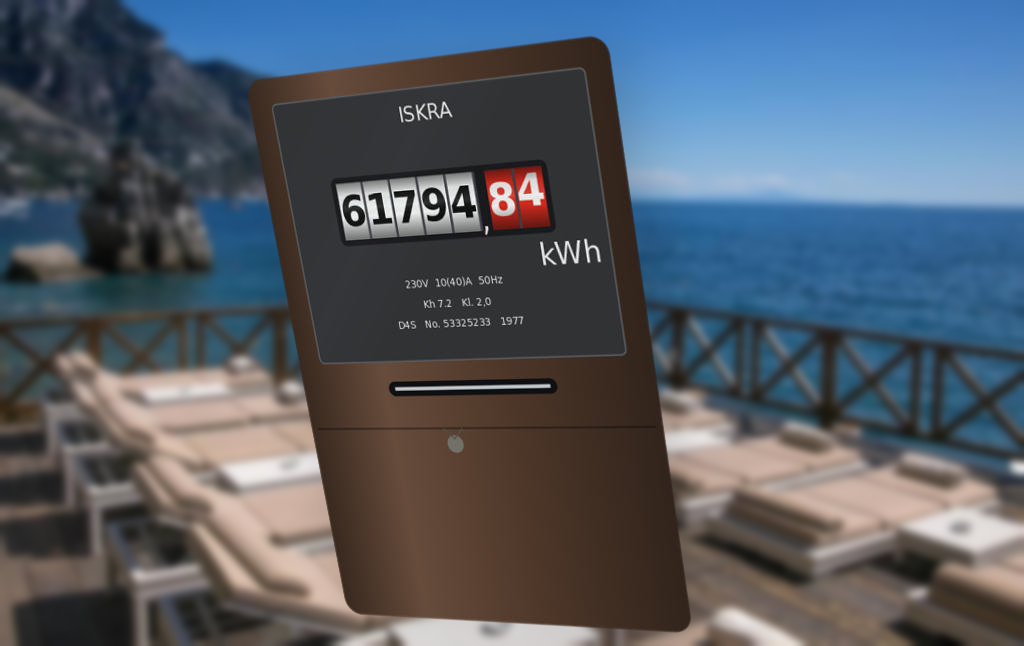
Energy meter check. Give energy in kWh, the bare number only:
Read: 61794.84
